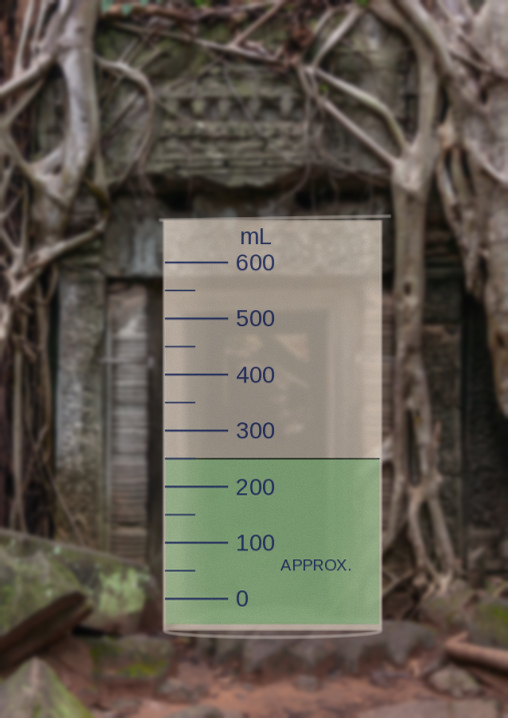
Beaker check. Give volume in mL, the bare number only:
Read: 250
